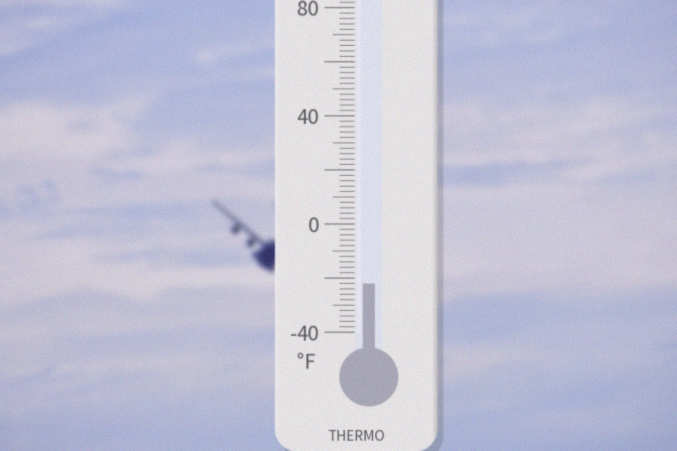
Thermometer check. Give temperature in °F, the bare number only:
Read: -22
